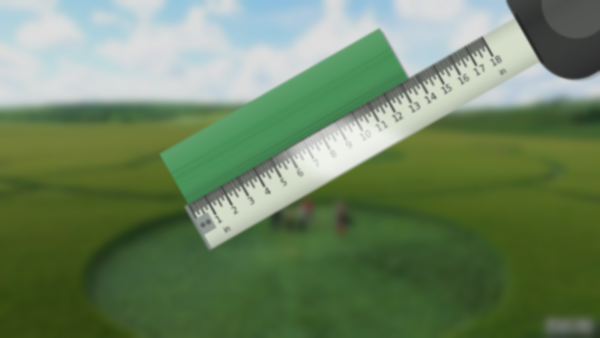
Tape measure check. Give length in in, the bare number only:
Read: 13.5
